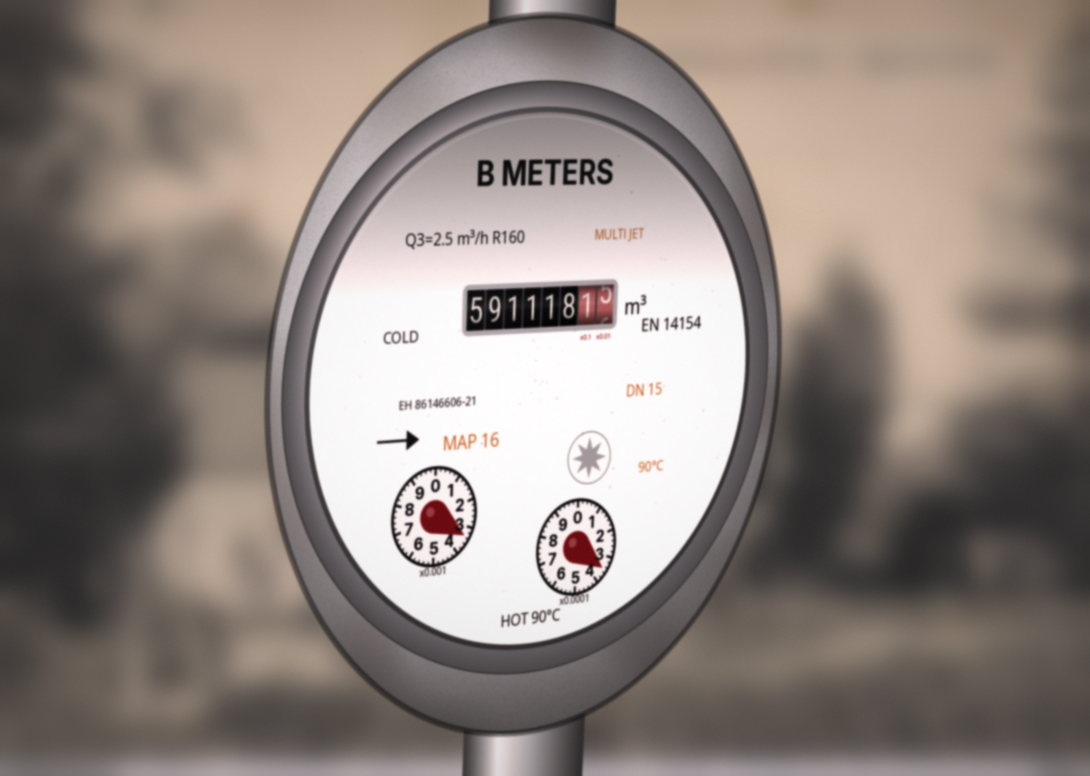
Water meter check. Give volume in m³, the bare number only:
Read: 591118.1533
